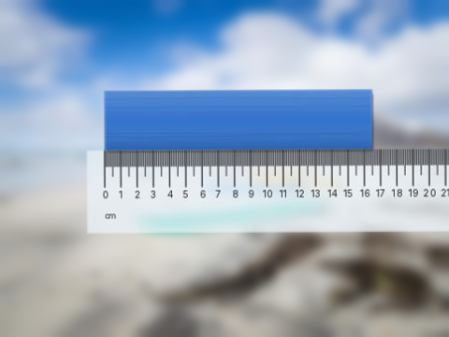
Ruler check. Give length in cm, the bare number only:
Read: 16.5
